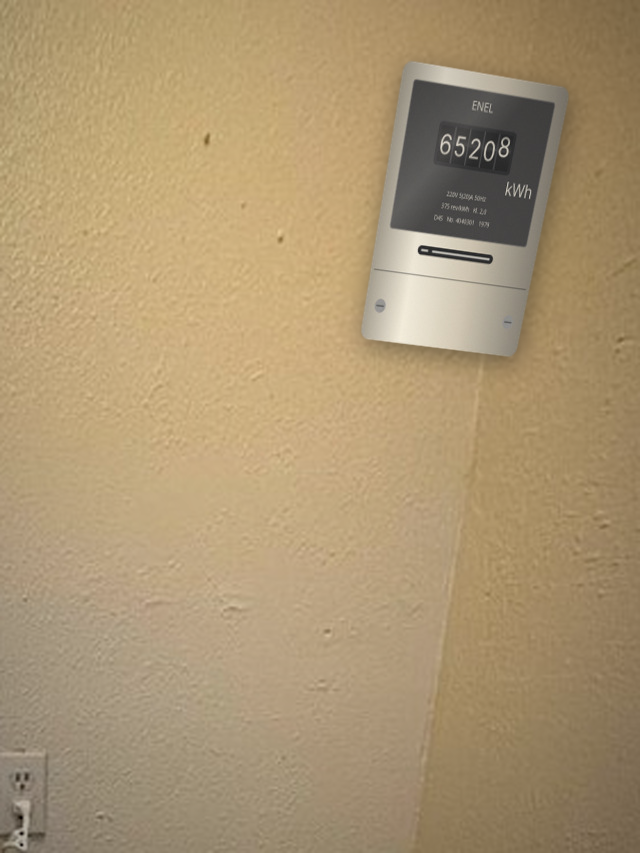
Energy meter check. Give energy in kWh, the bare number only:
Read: 65208
